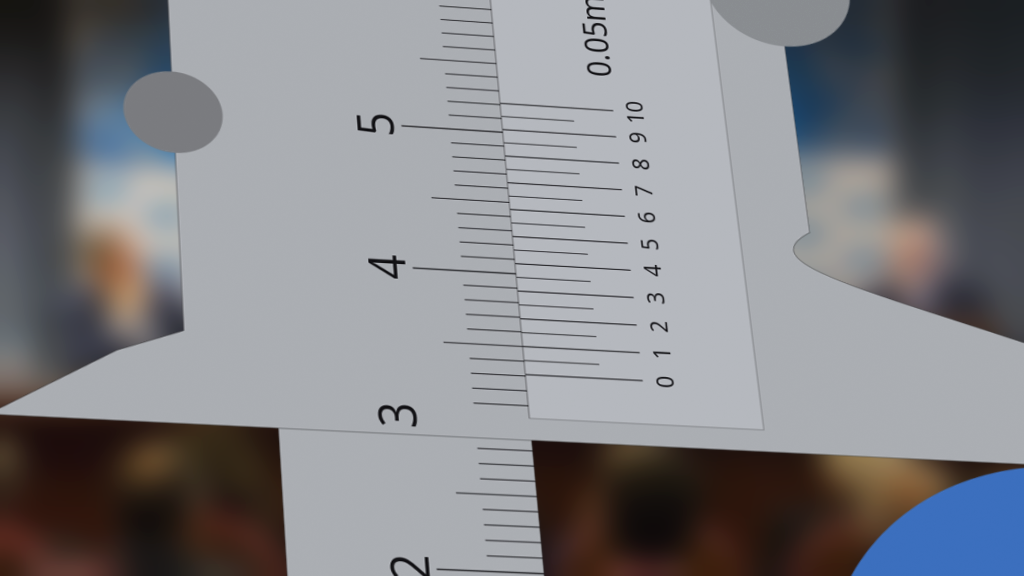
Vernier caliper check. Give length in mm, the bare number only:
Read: 33.1
